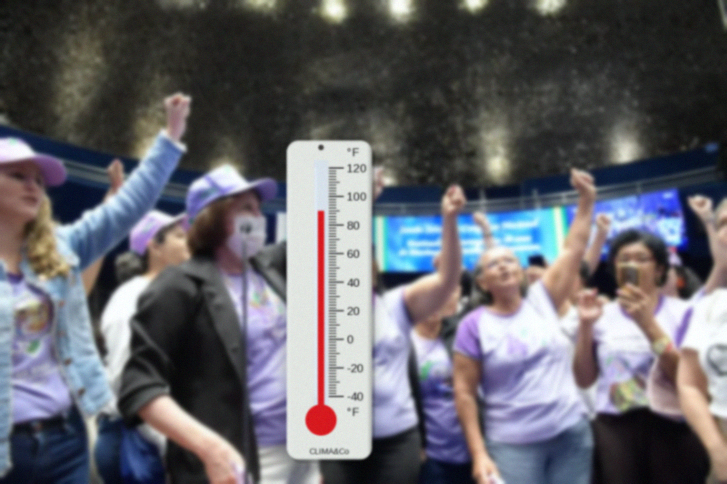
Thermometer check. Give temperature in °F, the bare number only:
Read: 90
